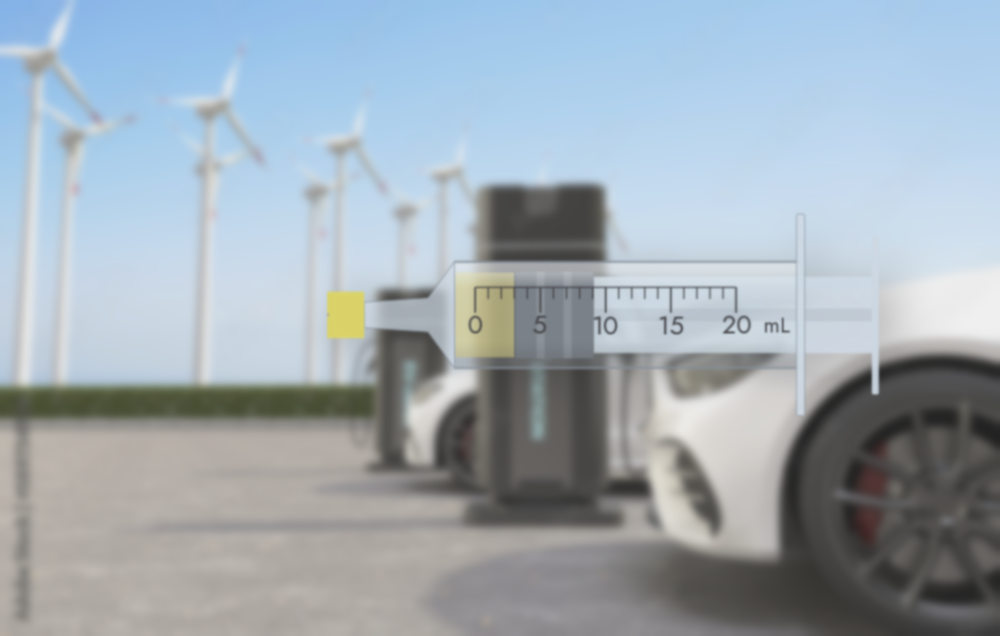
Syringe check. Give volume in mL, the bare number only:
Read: 3
